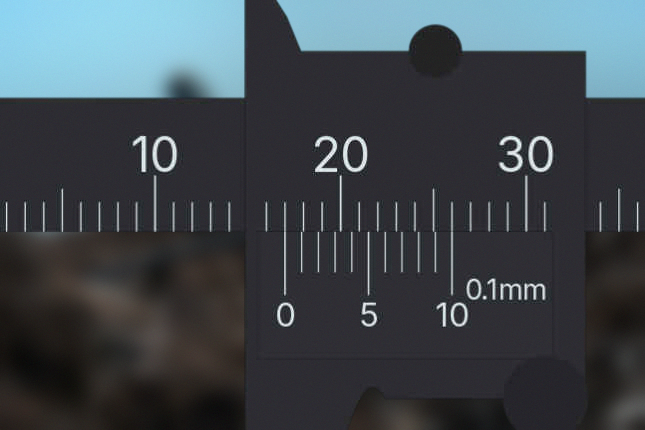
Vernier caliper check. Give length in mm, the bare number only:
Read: 17.0
